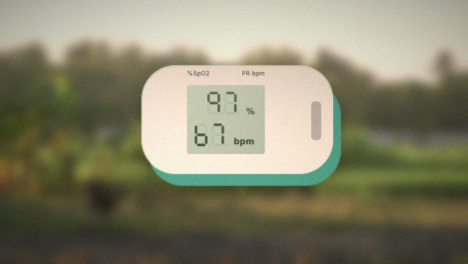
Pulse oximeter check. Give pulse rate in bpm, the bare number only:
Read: 67
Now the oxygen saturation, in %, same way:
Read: 97
